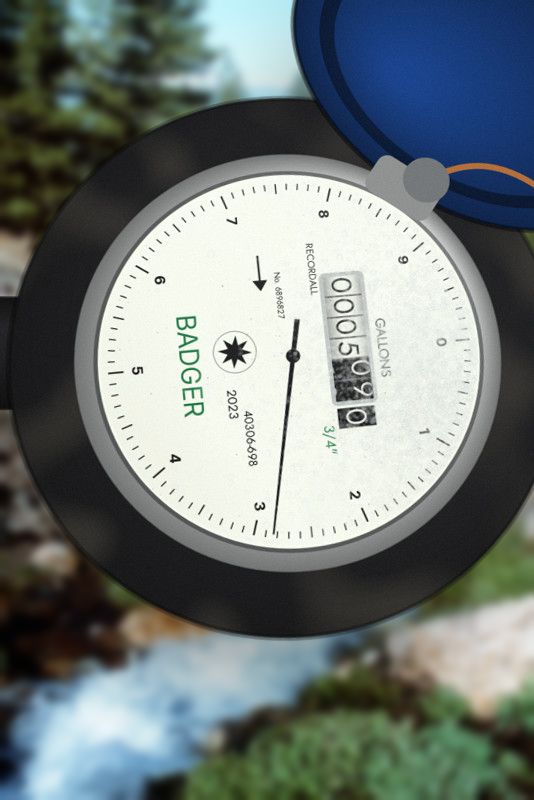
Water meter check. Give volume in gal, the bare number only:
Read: 5092.8
